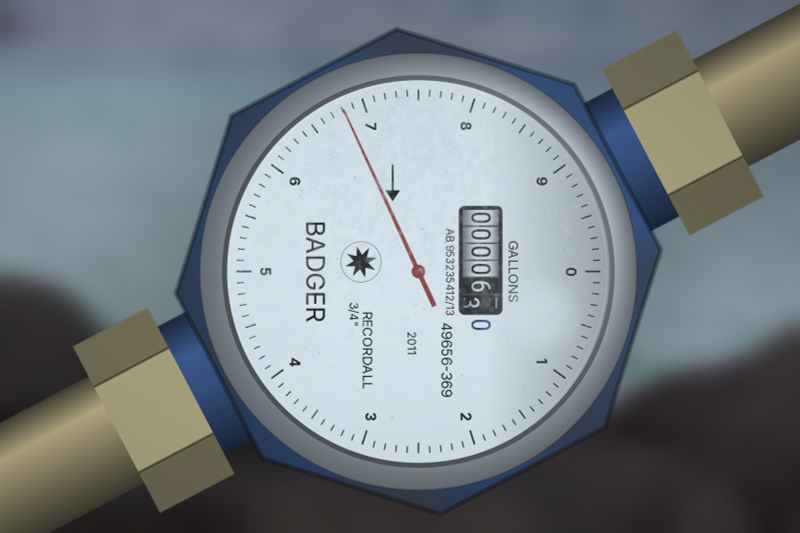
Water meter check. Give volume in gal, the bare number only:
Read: 626.8
